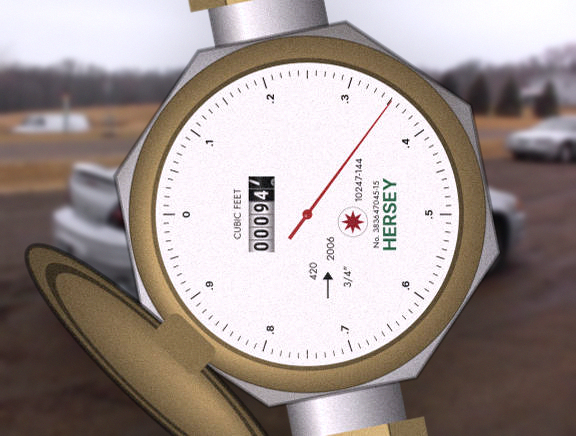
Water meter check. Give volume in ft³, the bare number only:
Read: 947.35
